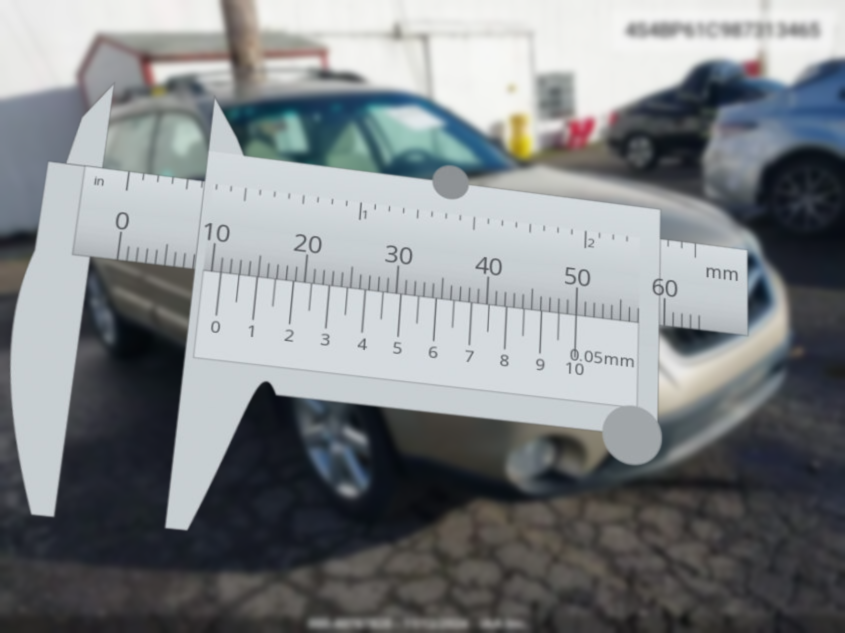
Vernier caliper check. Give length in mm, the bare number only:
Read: 11.0
